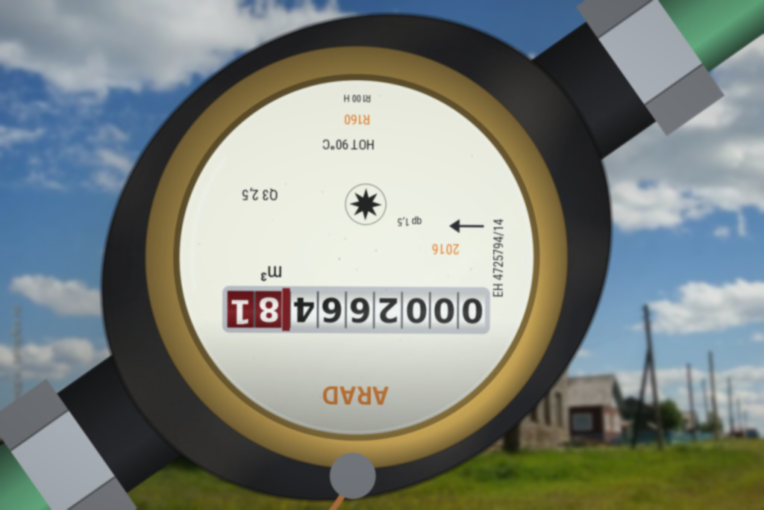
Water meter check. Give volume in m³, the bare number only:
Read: 2664.81
